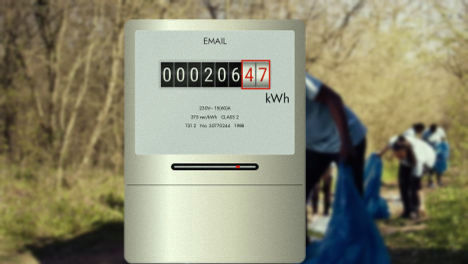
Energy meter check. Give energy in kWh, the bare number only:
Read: 206.47
